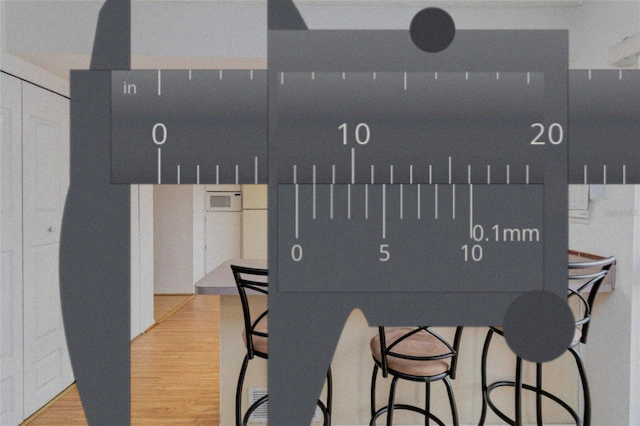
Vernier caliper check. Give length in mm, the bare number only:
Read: 7.1
